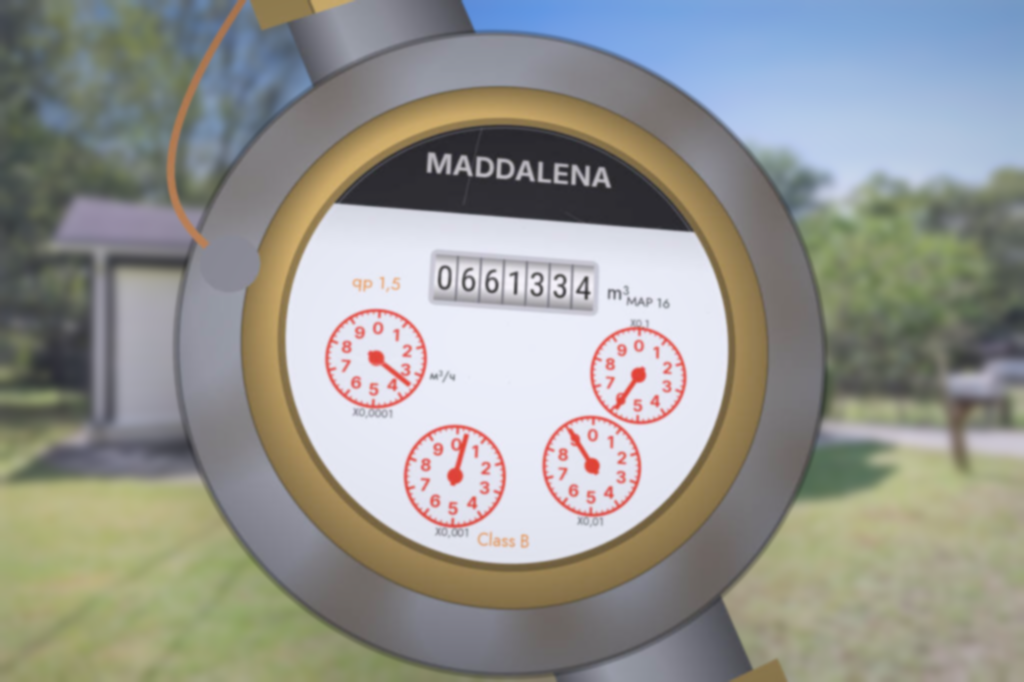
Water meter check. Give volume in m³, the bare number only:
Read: 661334.5903
